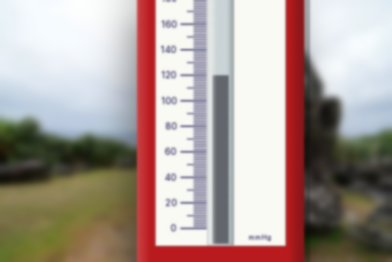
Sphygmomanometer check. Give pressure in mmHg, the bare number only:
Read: 120
